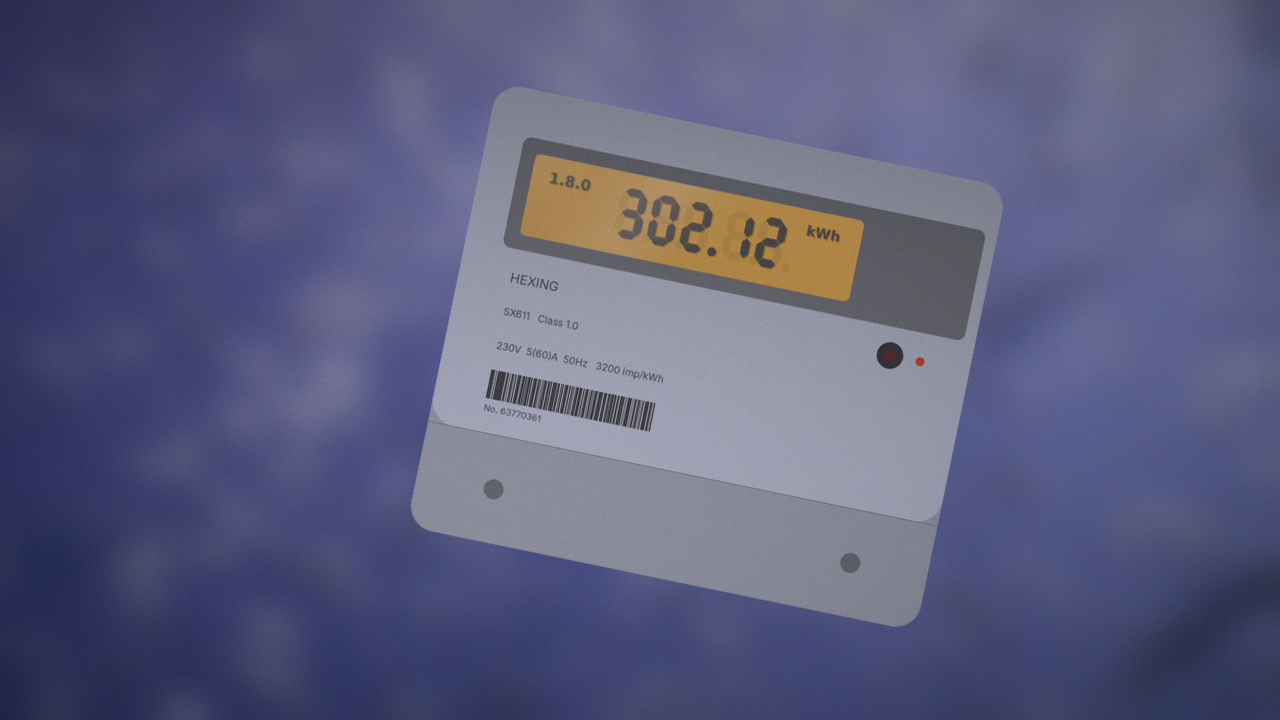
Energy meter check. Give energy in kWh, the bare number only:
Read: 302.12
